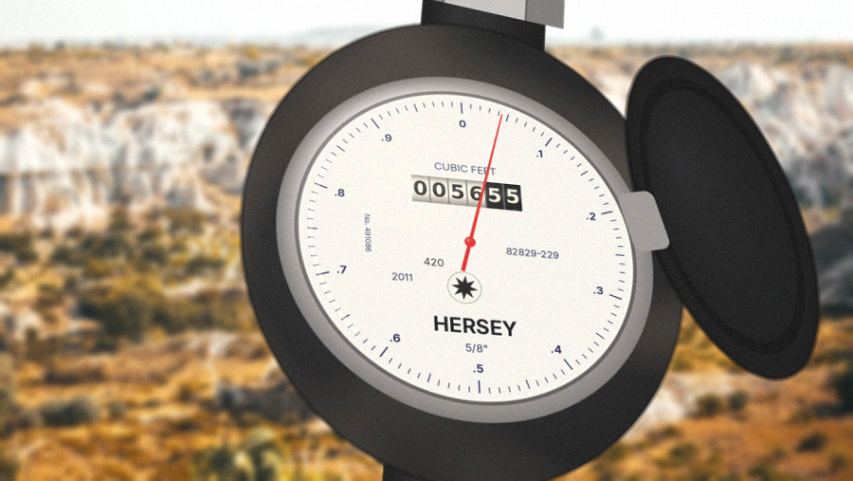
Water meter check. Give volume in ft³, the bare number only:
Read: 5655.04
